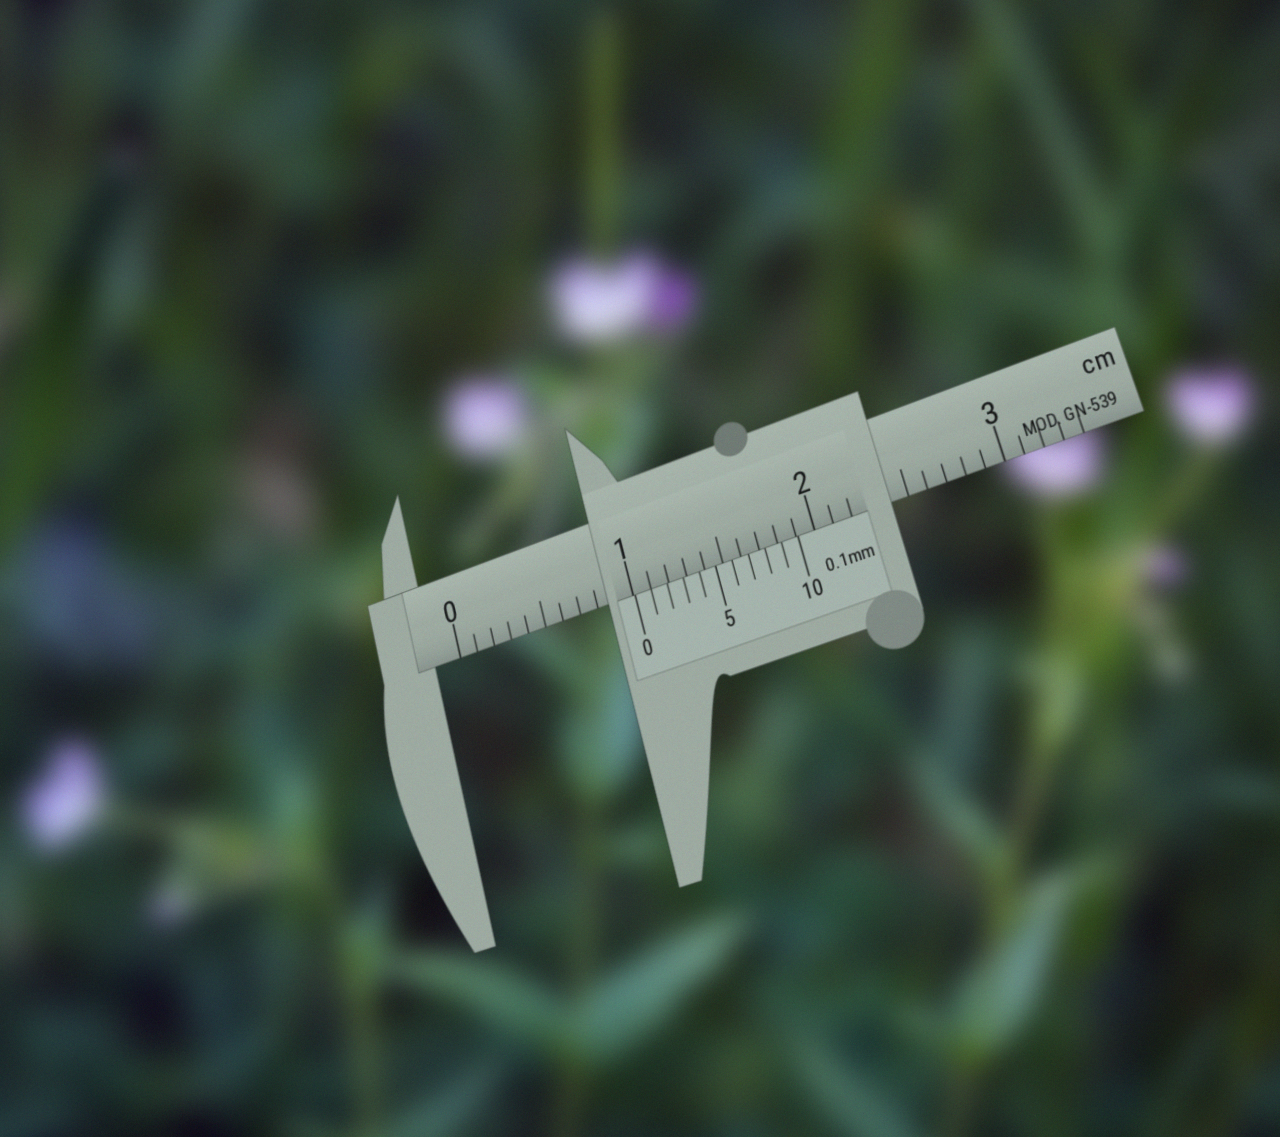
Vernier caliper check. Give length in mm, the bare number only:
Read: 10.1
